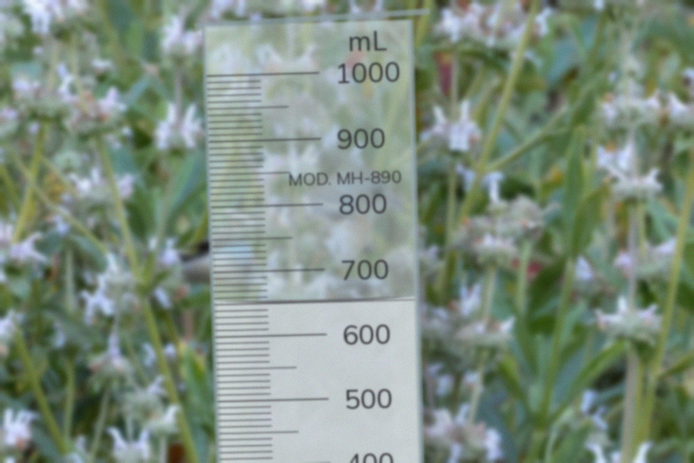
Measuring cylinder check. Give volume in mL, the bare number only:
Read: 650
